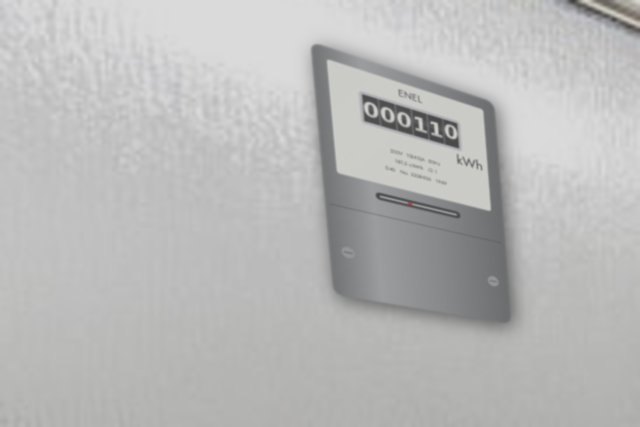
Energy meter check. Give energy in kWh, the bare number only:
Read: 110
